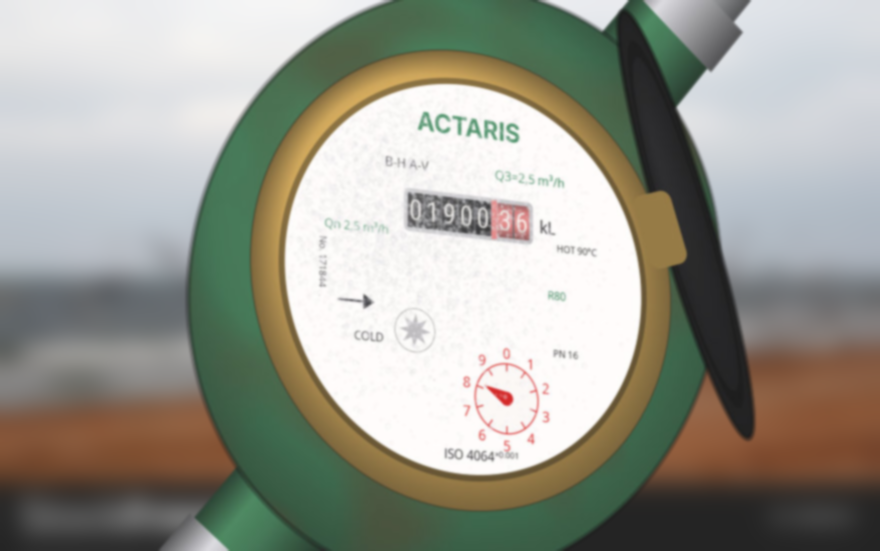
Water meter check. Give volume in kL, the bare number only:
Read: 1900.368
